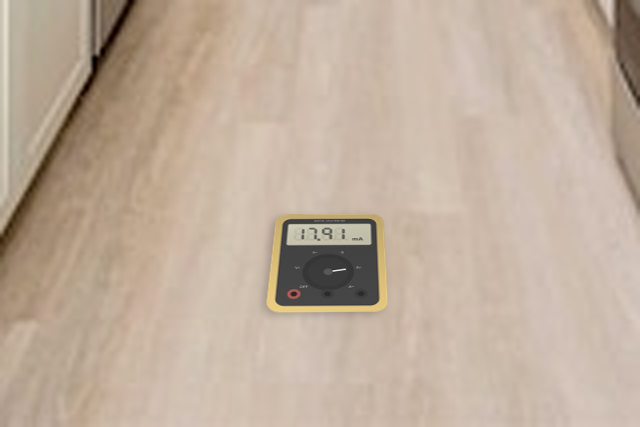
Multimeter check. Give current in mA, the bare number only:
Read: 17.91
